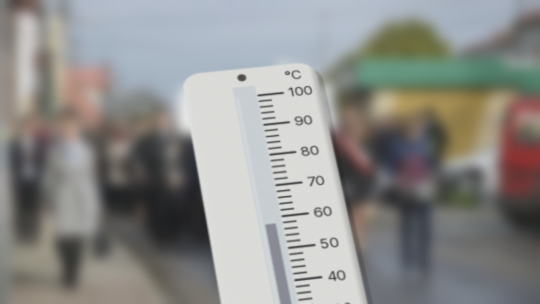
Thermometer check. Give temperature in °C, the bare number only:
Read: 58
